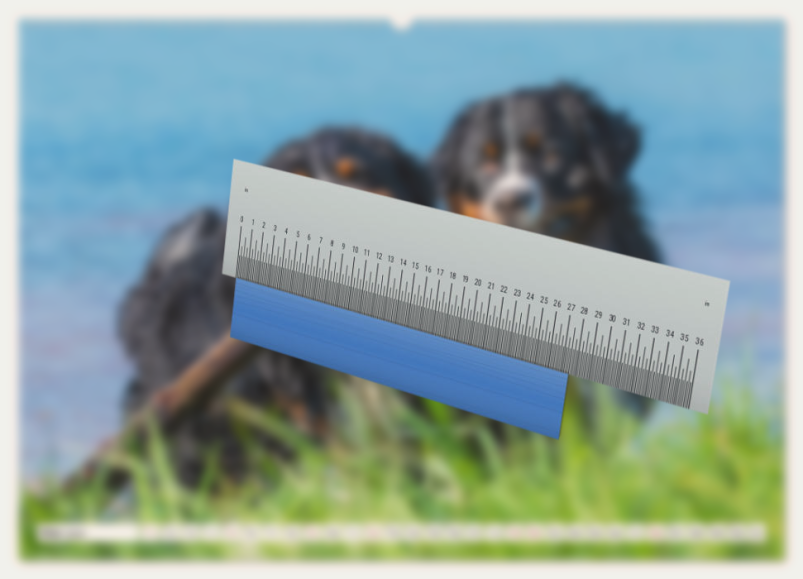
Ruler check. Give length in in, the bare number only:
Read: 27.5
